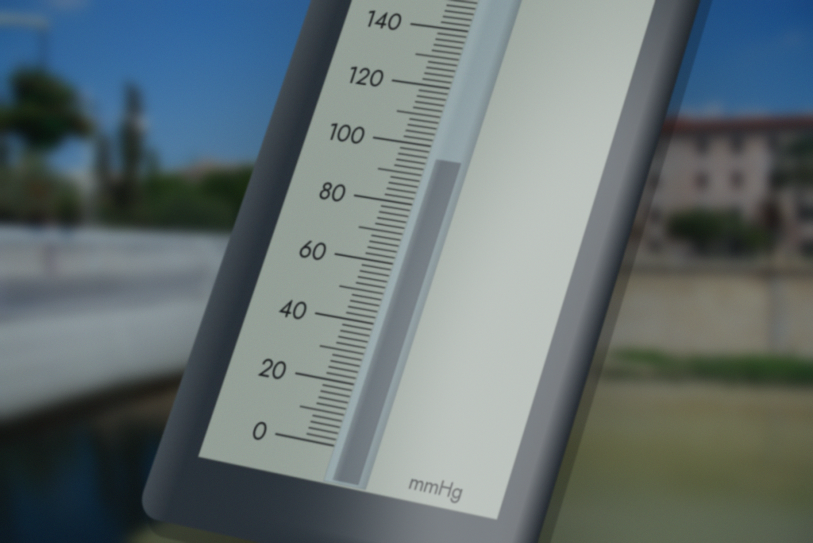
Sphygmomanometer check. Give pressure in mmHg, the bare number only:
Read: 96
